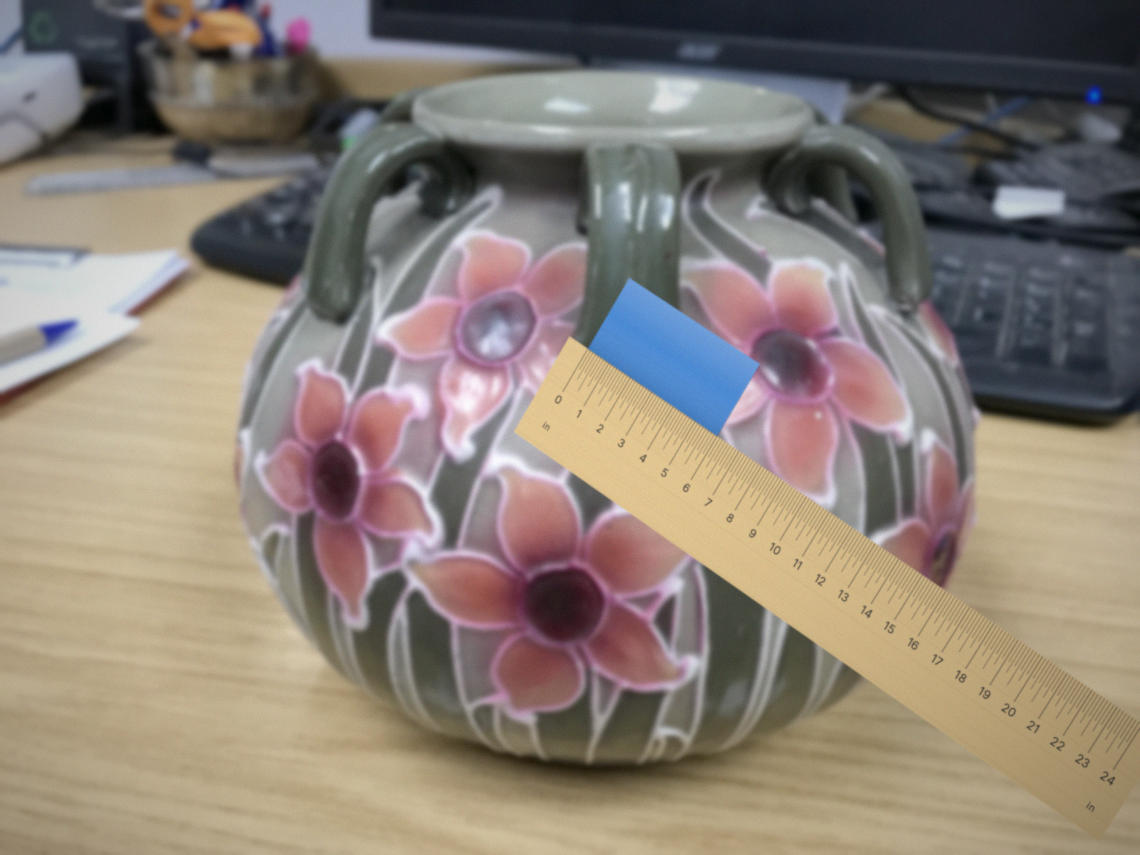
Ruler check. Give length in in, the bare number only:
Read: 6
